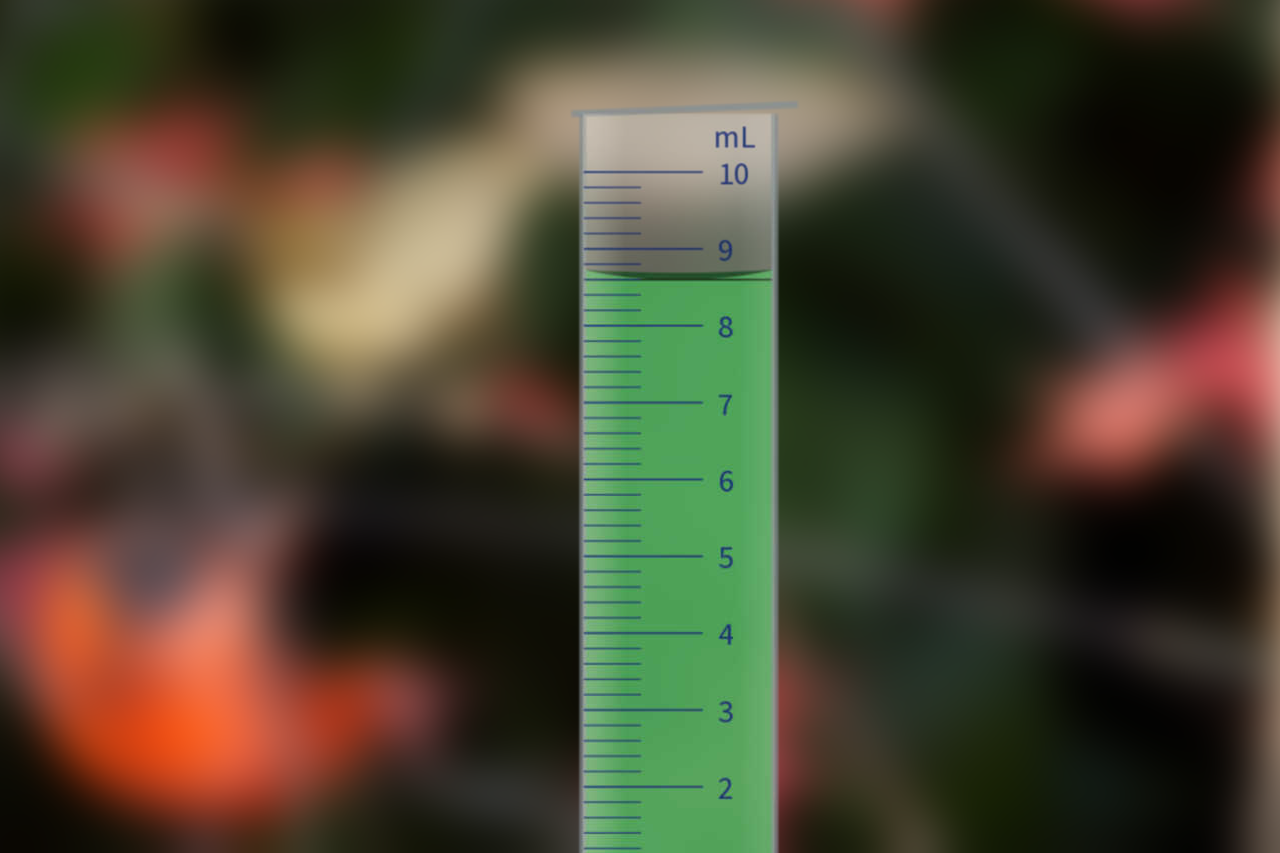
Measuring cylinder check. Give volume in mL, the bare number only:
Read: 8.6
